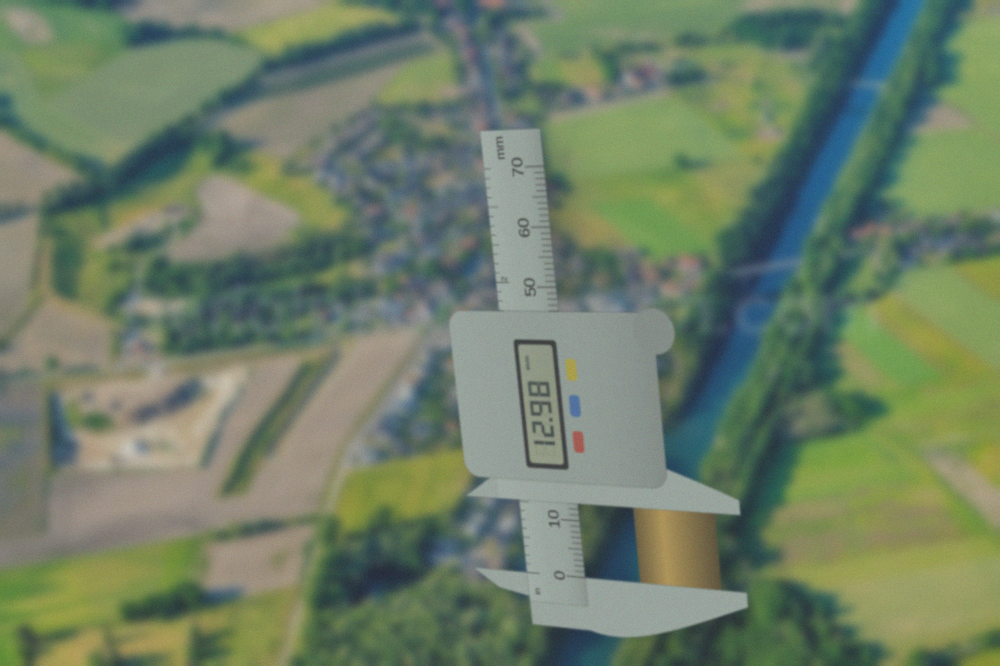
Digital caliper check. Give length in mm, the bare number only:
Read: 12.98
